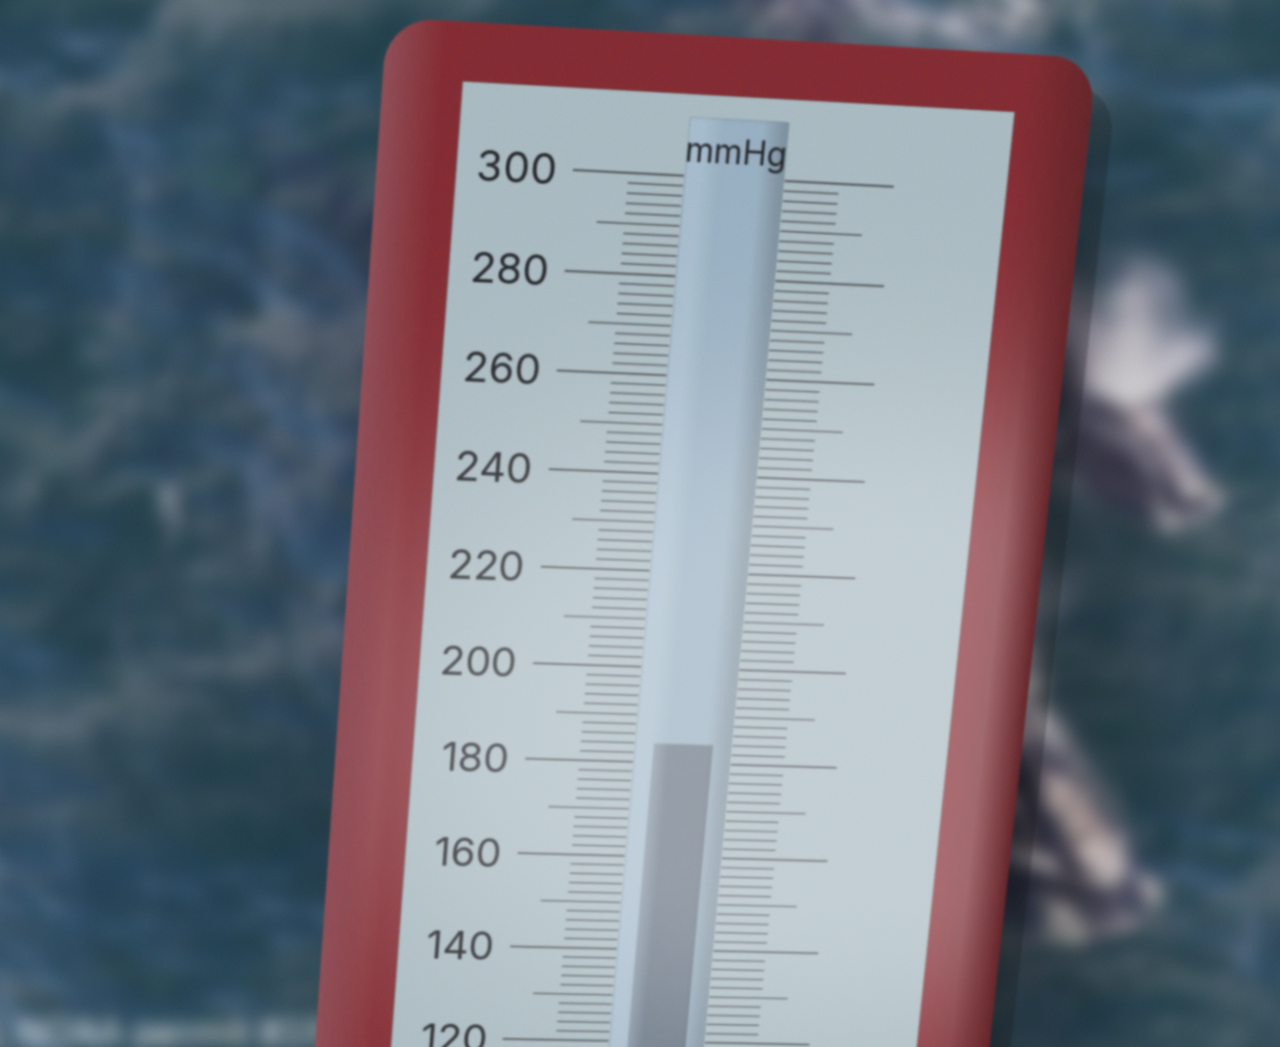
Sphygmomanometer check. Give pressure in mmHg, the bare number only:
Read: 184
